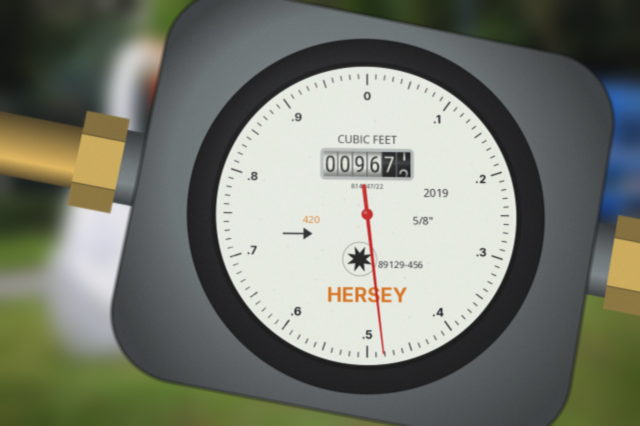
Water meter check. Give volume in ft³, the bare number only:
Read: 9671.48
